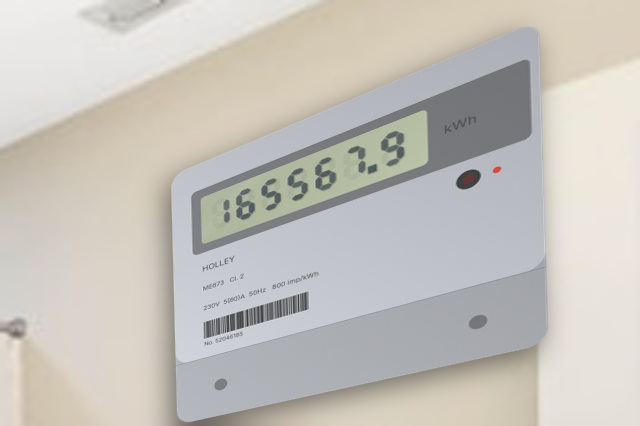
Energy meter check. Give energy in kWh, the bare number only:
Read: 165567.9
